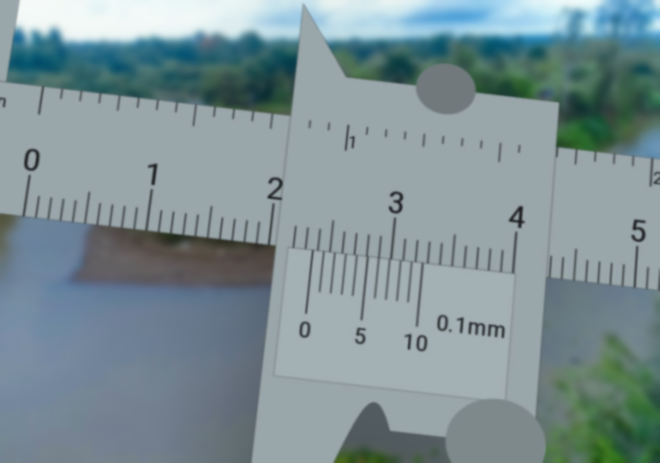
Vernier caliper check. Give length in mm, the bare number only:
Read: 23.6
